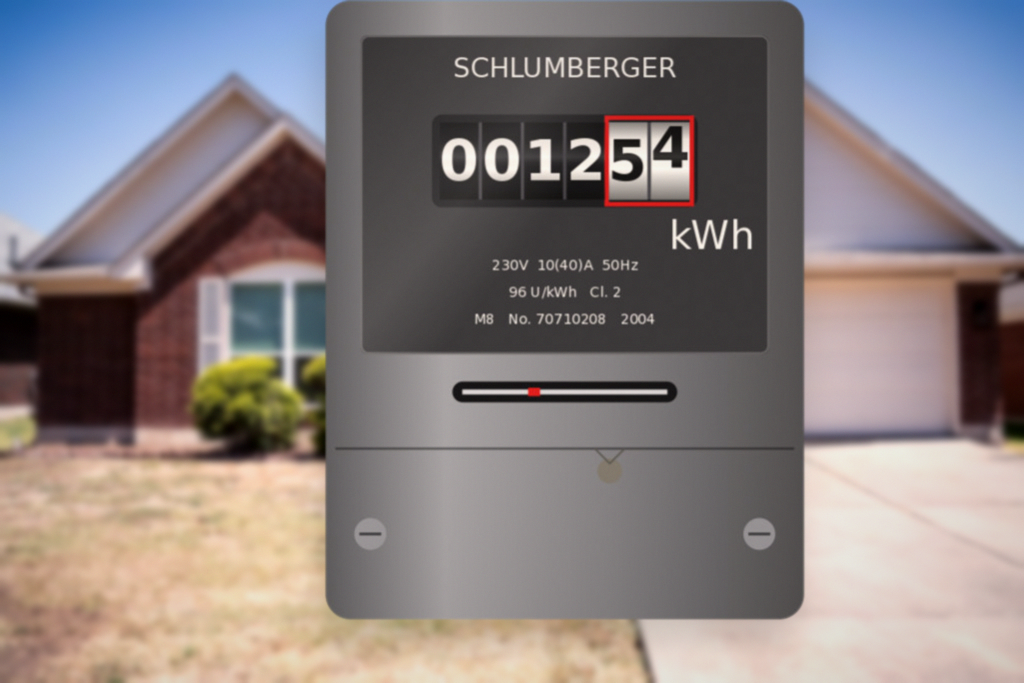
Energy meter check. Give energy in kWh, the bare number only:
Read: 12.54
